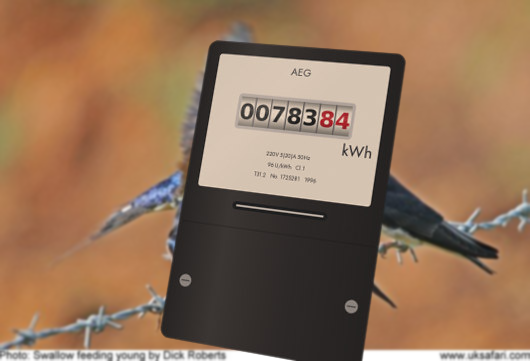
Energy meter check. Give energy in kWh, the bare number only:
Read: 783.84
